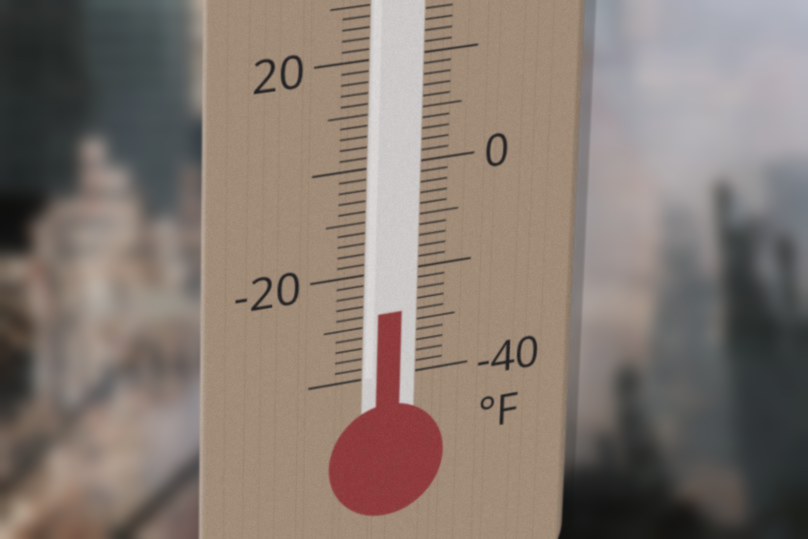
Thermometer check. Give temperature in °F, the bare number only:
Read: -28
